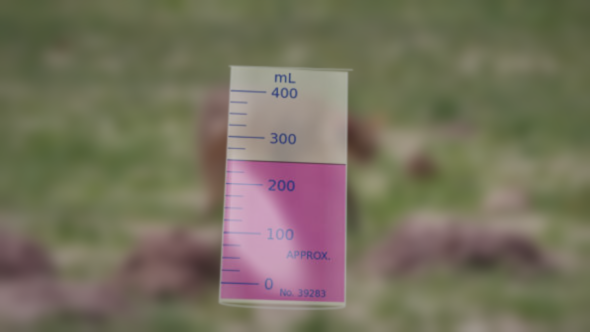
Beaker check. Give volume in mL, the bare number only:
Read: 250
